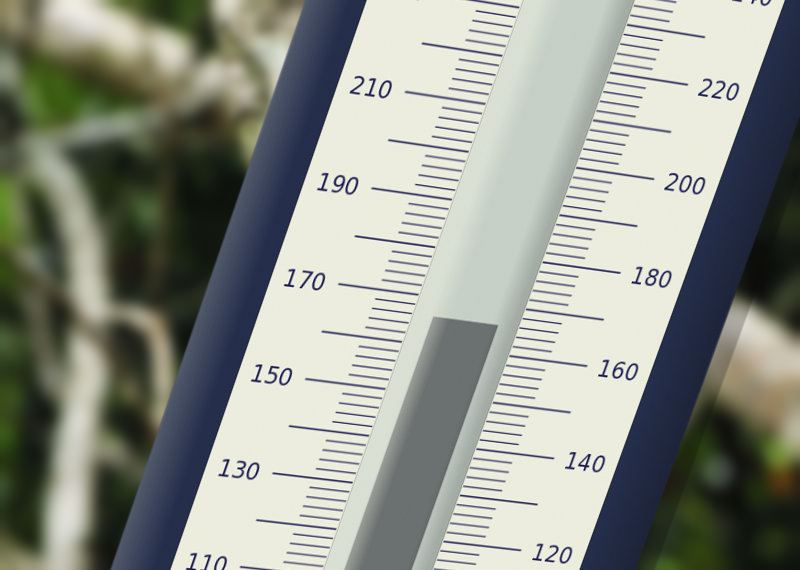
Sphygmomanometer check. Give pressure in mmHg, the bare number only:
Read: 166
